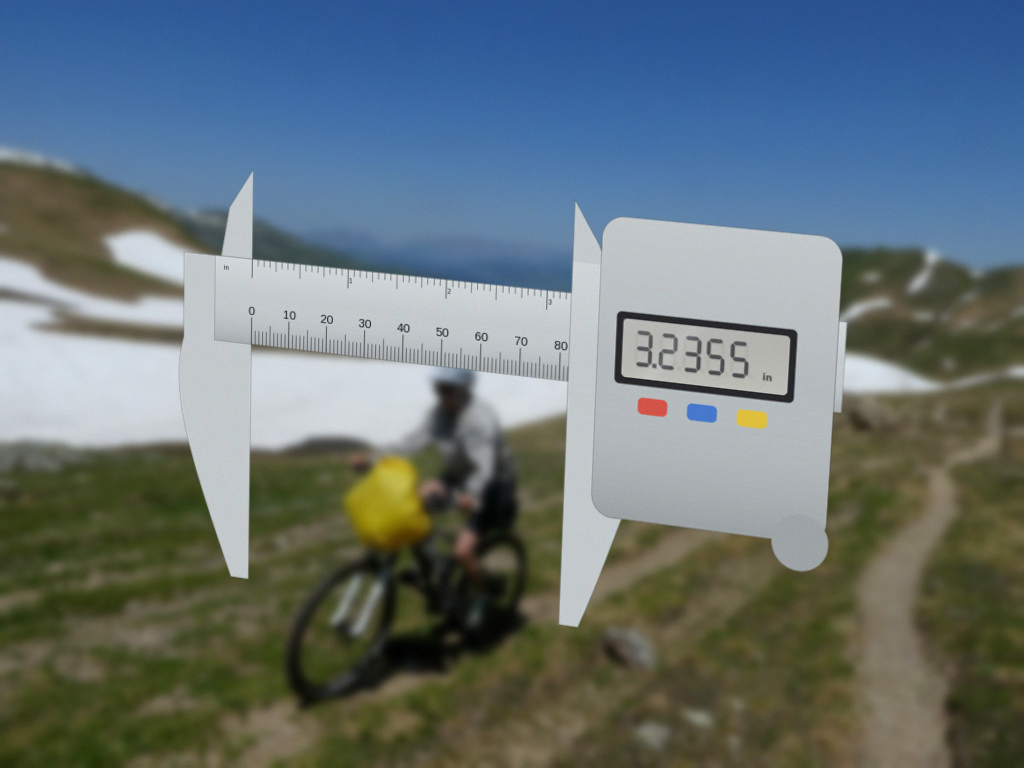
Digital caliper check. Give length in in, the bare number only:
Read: 3.2355
